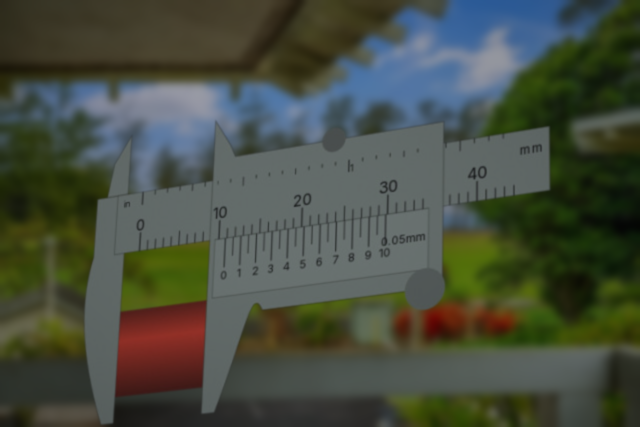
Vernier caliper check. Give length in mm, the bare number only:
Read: 10.8
